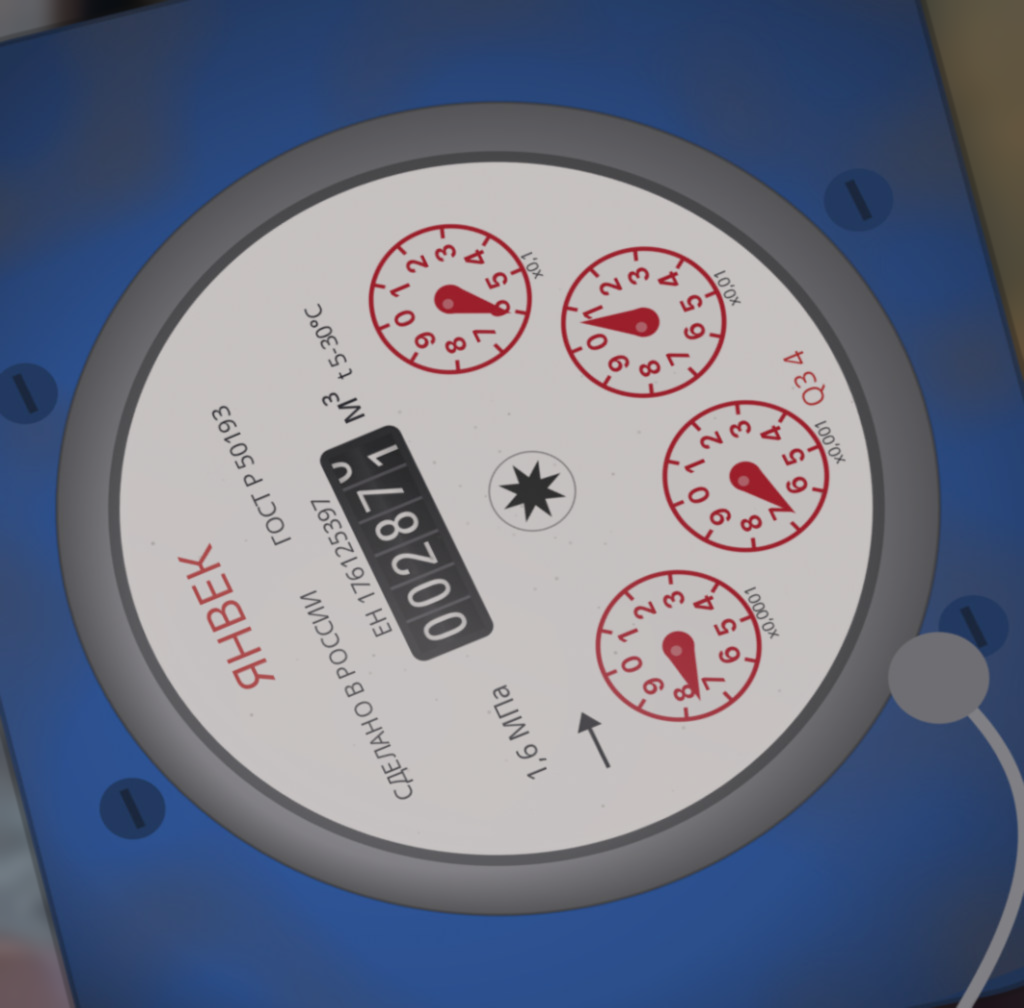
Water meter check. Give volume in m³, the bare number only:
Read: 2870.6067
